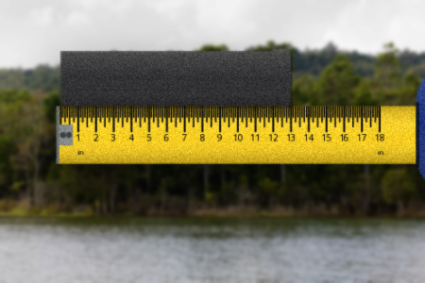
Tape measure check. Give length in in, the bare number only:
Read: 13
